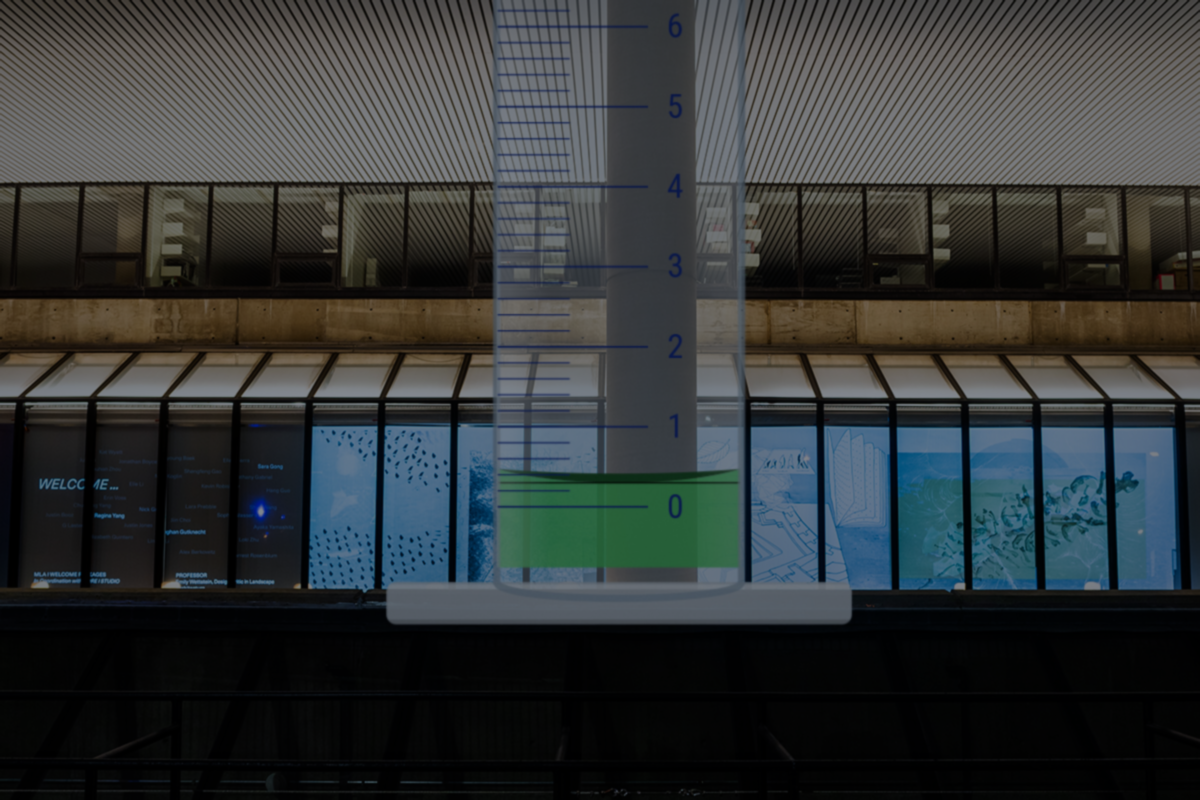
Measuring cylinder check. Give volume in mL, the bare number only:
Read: 0.3
